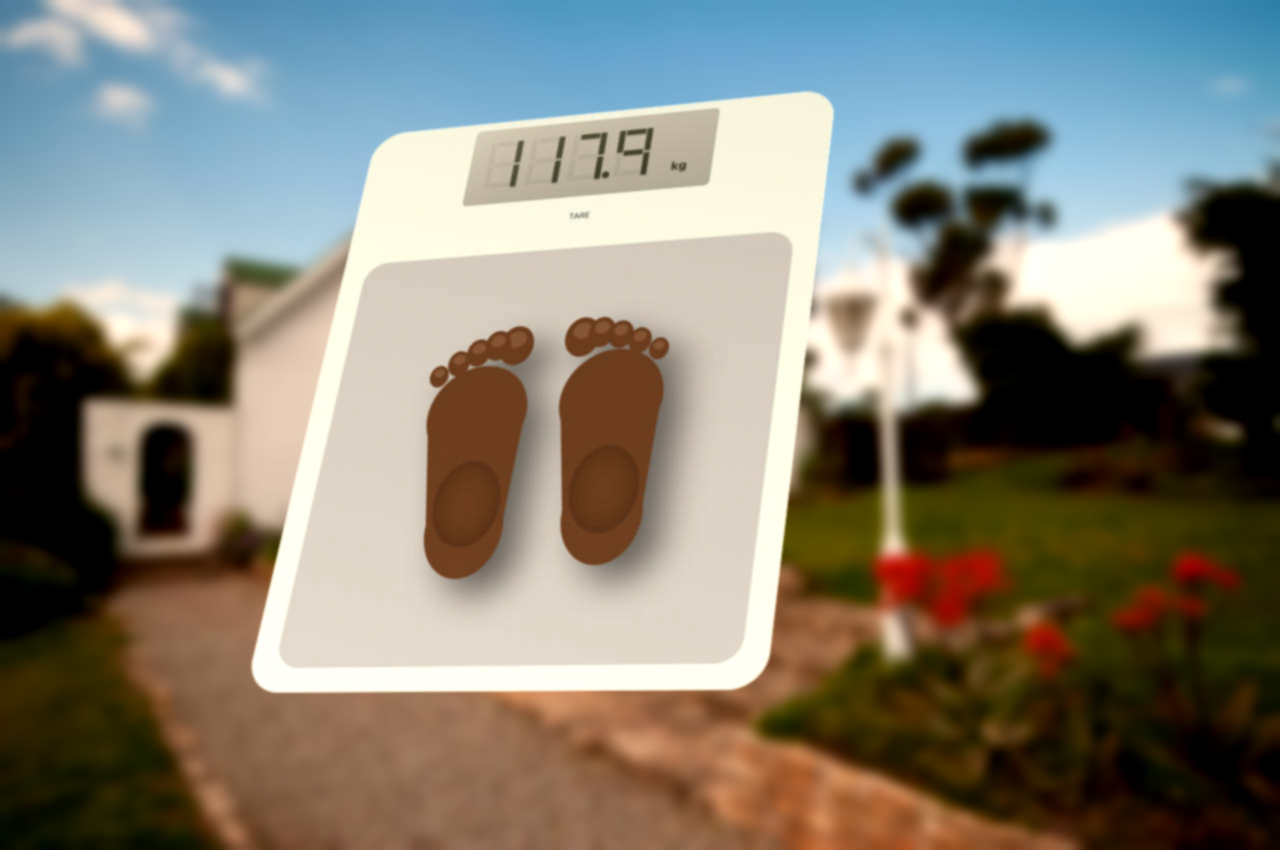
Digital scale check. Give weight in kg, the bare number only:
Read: 117.9
